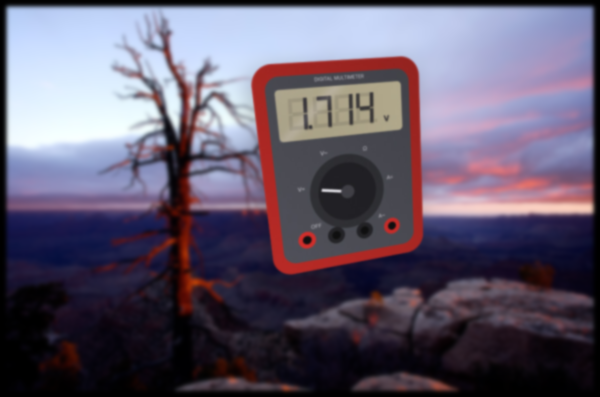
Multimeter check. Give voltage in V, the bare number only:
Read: 1.714
